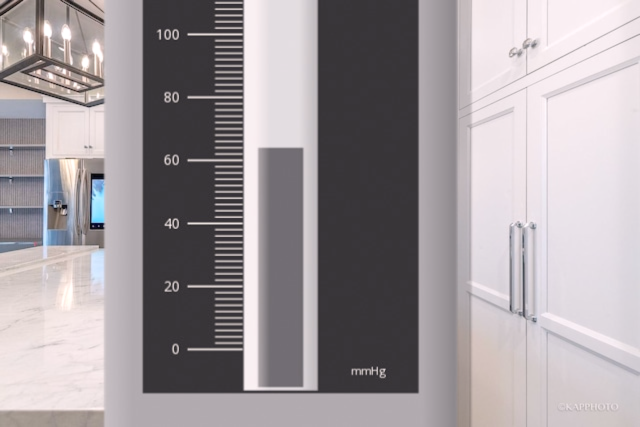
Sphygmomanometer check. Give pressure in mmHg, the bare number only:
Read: 64
